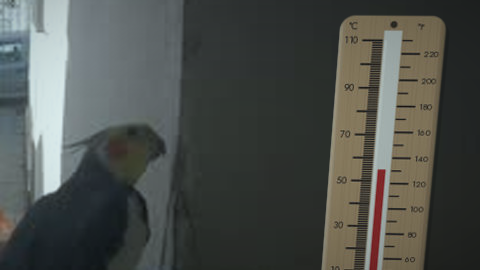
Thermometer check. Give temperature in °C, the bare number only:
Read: 55
